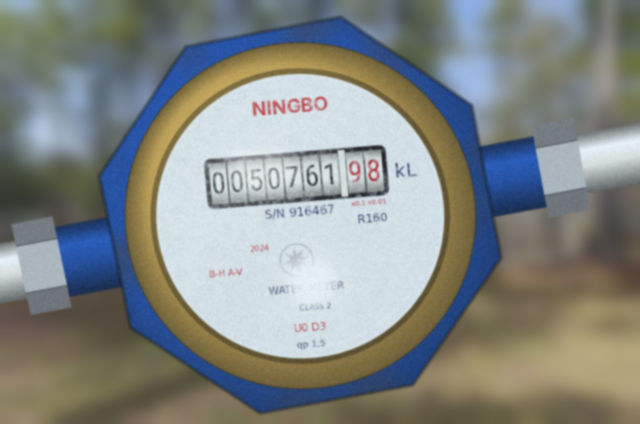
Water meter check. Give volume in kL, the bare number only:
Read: 50761.98
